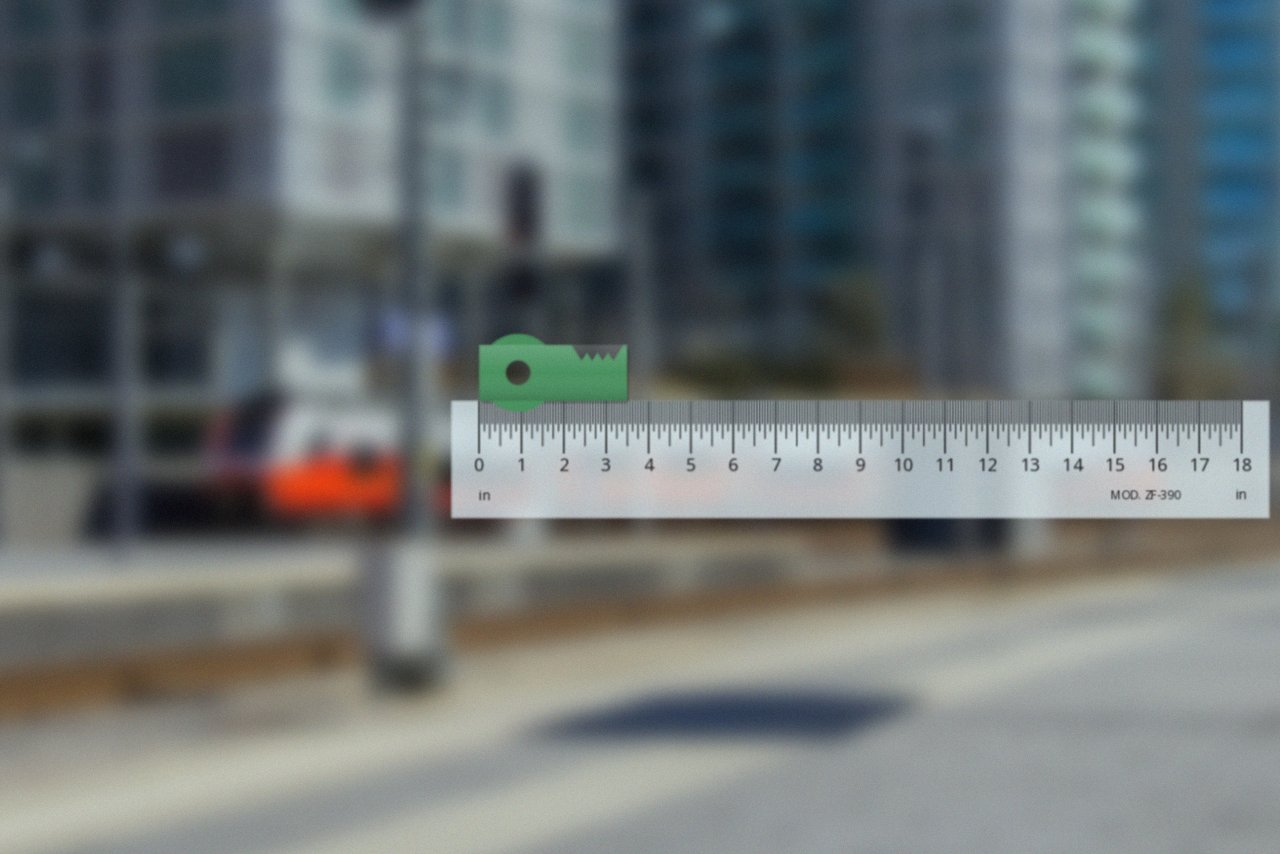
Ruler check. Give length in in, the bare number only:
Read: 3.5
